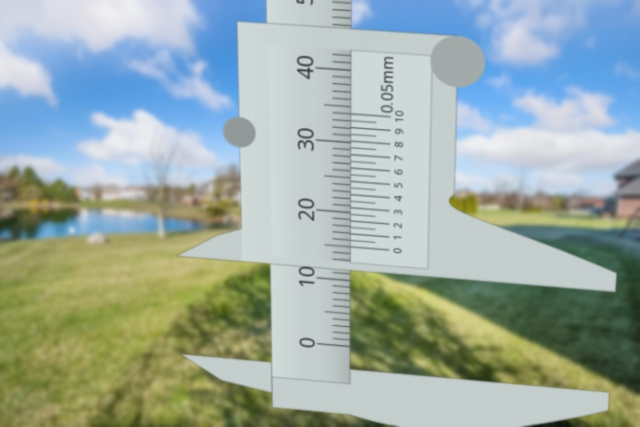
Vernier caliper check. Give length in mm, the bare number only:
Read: 15.0
